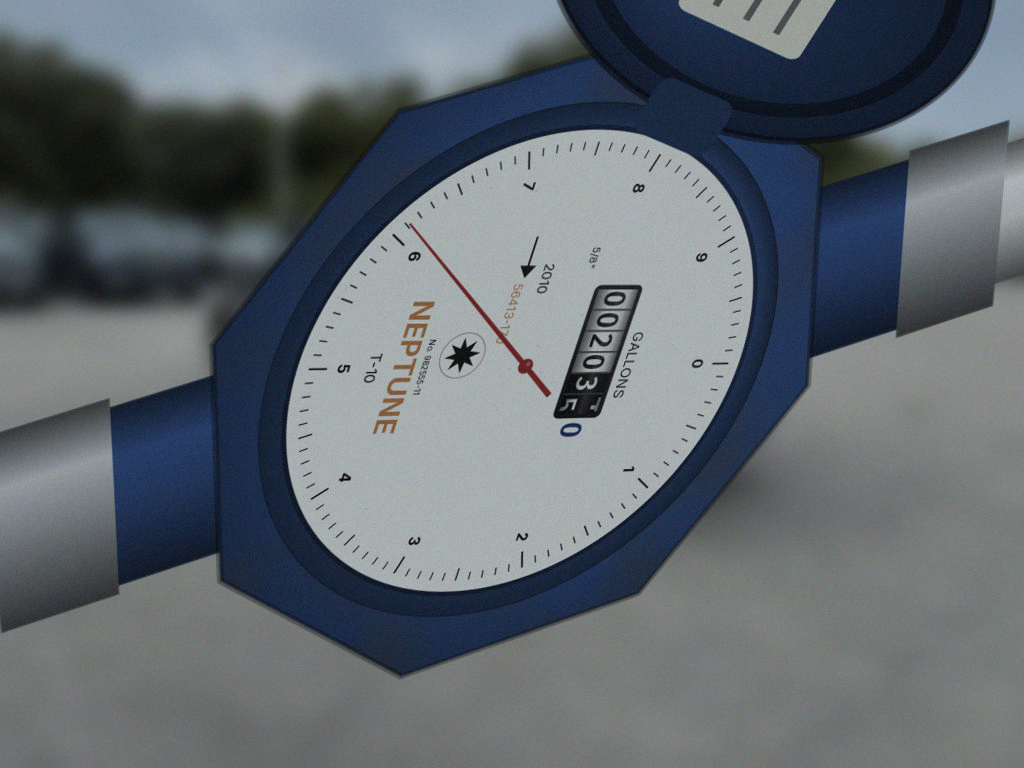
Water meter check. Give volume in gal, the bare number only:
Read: 20346.1
